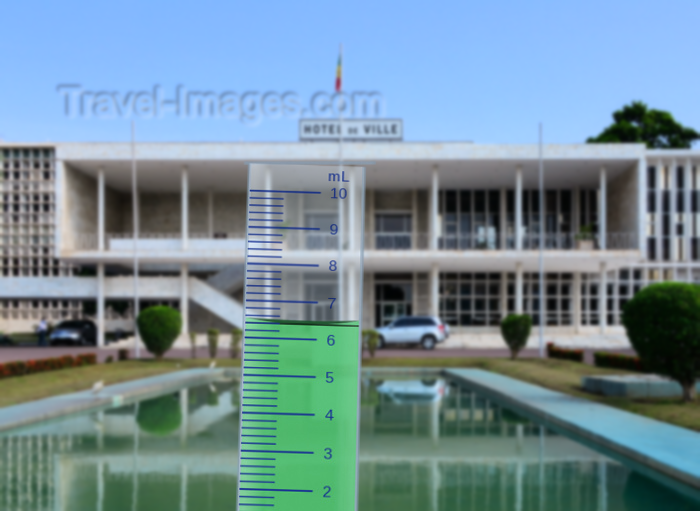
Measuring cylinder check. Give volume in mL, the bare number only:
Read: 6.4
